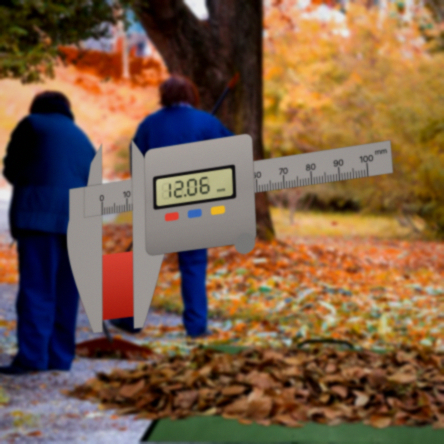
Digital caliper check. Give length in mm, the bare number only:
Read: 12.06
